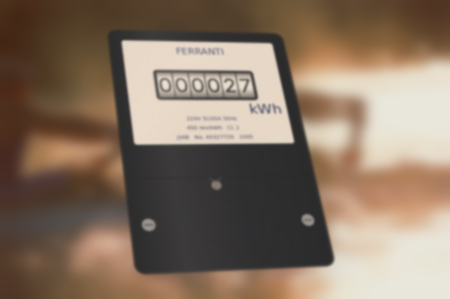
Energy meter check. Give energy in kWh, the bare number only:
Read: 27
